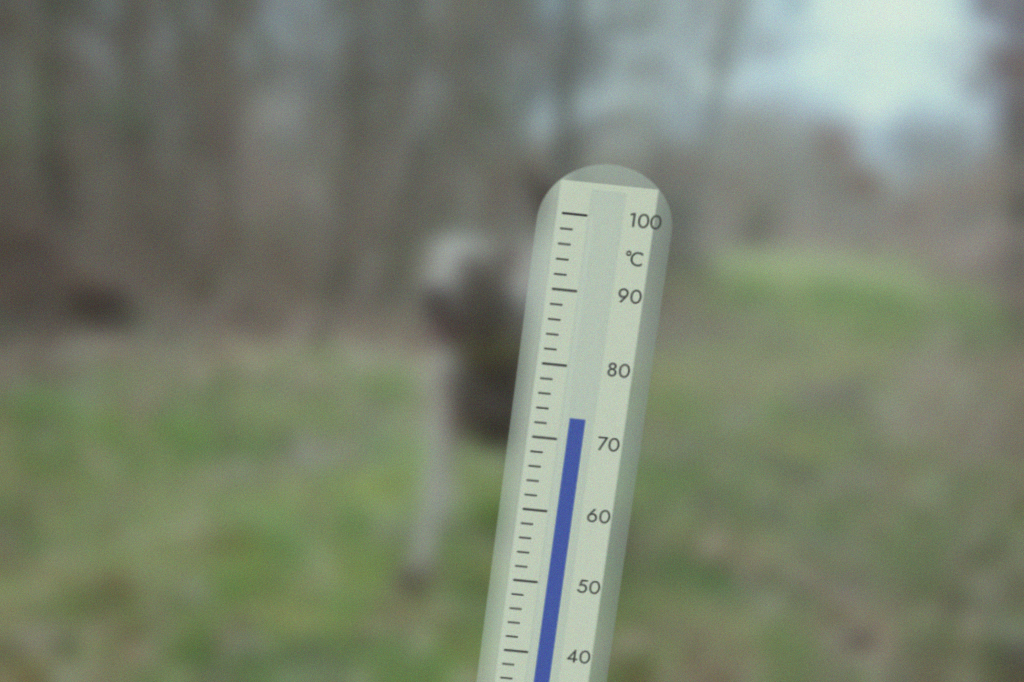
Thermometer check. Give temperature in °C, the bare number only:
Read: 73
